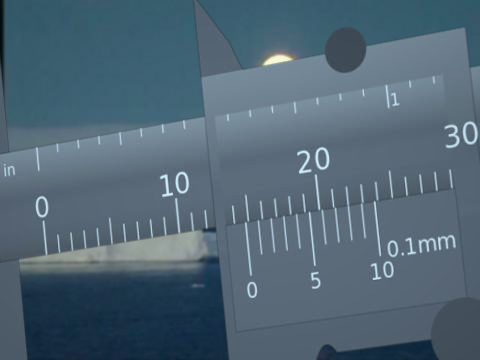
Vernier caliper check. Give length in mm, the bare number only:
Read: 14.8
